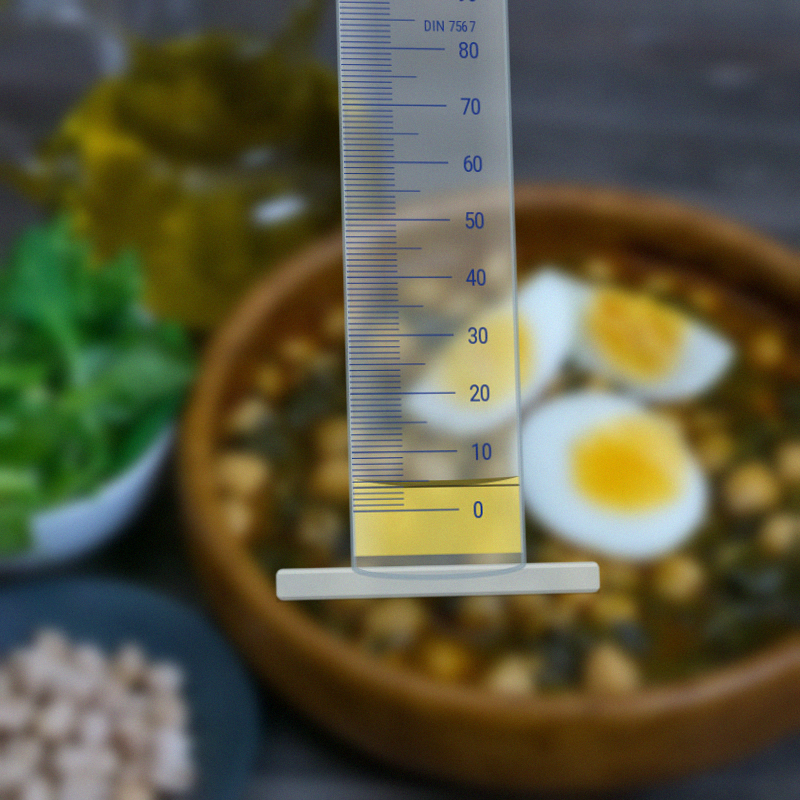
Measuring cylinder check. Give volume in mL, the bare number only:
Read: 4
